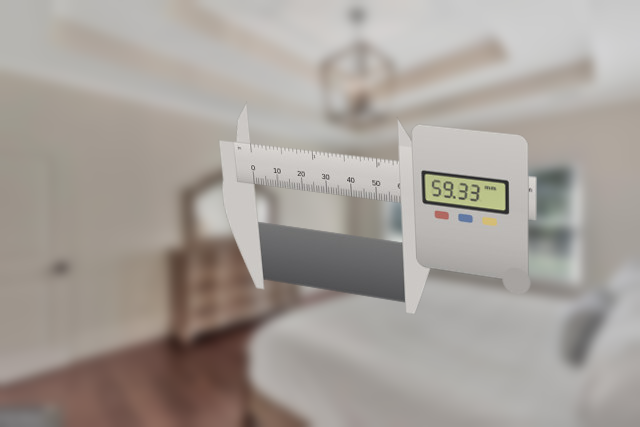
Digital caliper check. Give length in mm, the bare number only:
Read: 59.33
